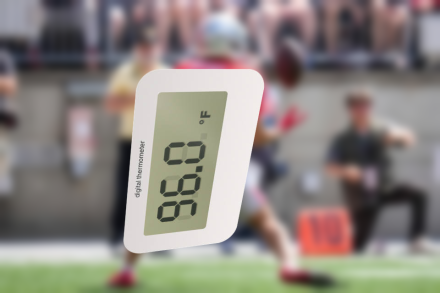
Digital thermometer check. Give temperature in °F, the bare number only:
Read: 96.0
